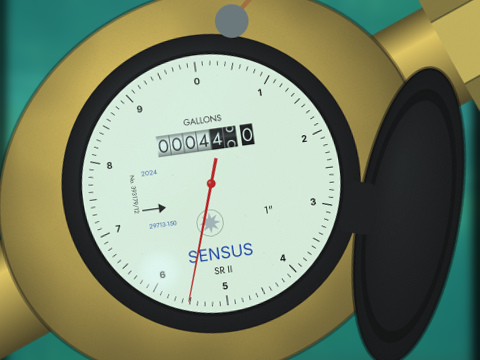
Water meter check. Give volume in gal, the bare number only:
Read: 4485.5
